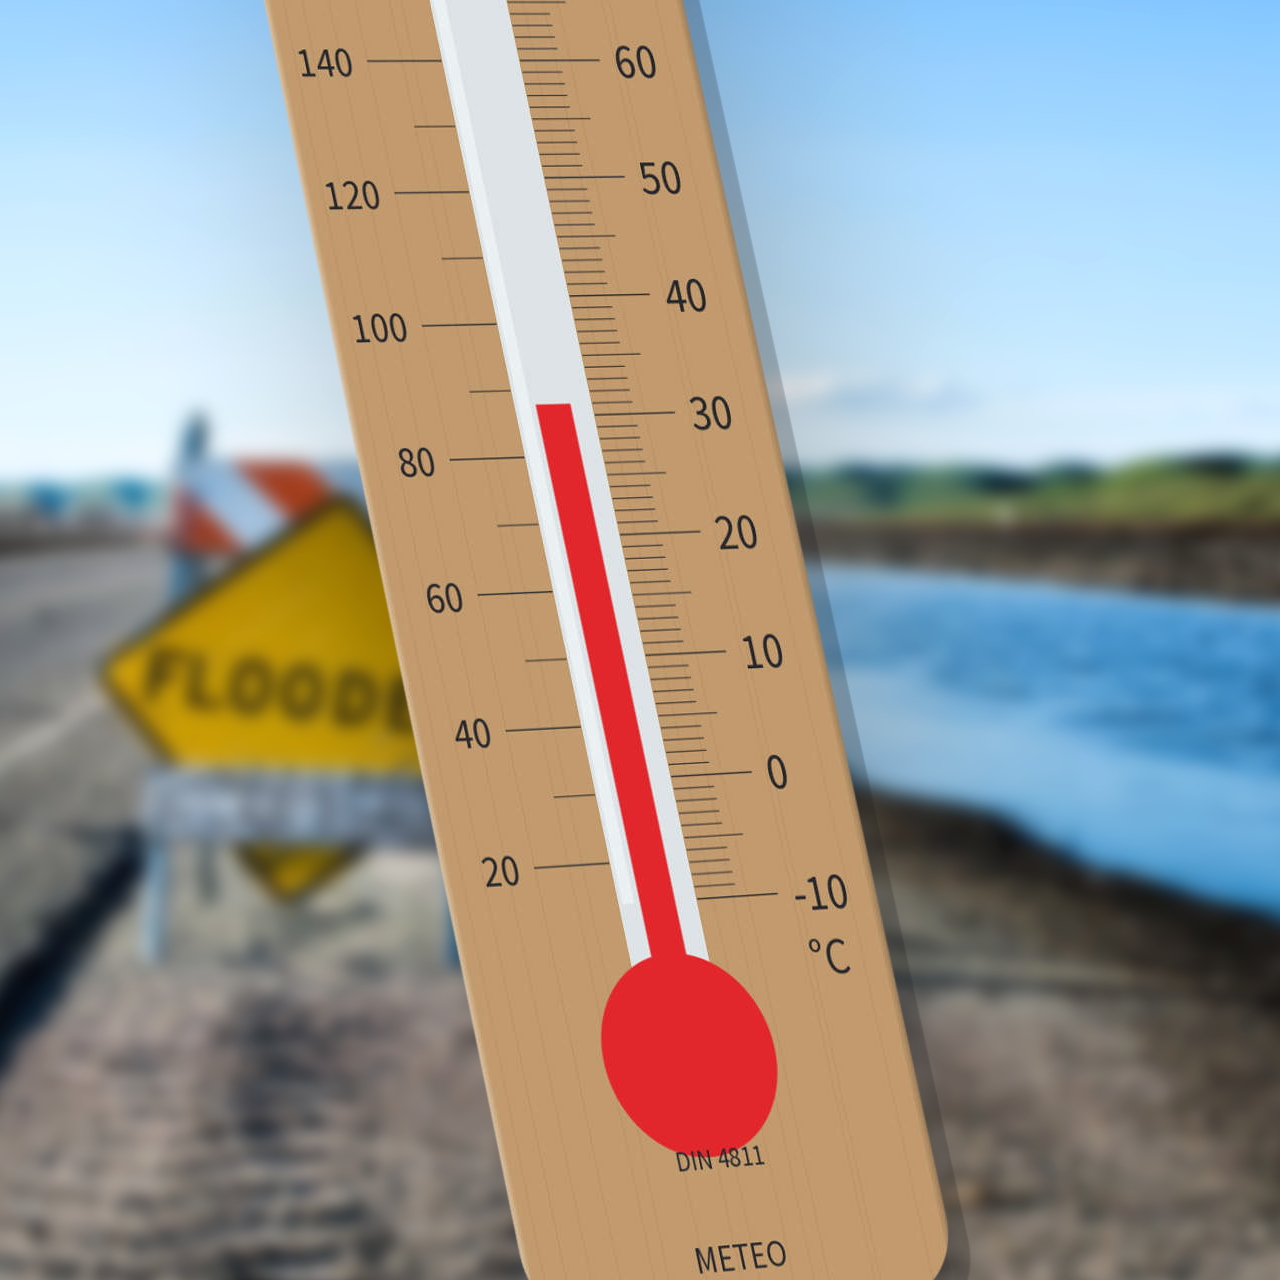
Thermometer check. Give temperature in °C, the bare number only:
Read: 31
